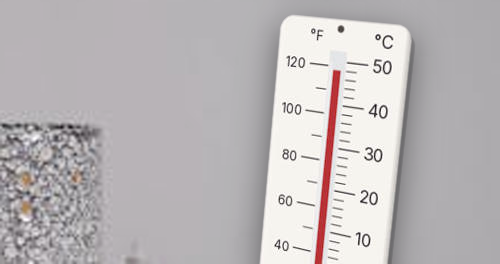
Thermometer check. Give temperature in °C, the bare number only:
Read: 48
